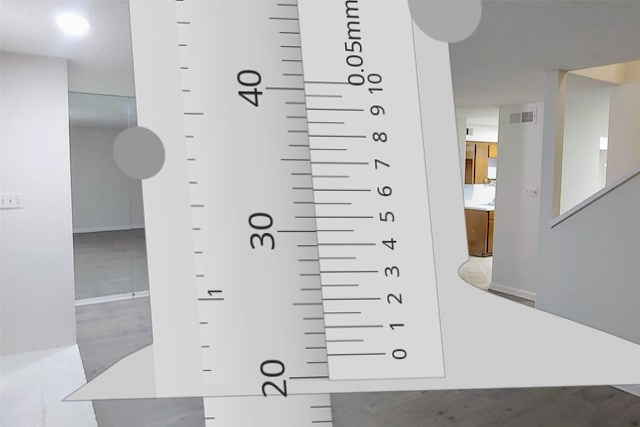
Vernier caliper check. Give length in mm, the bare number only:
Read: 21.5
